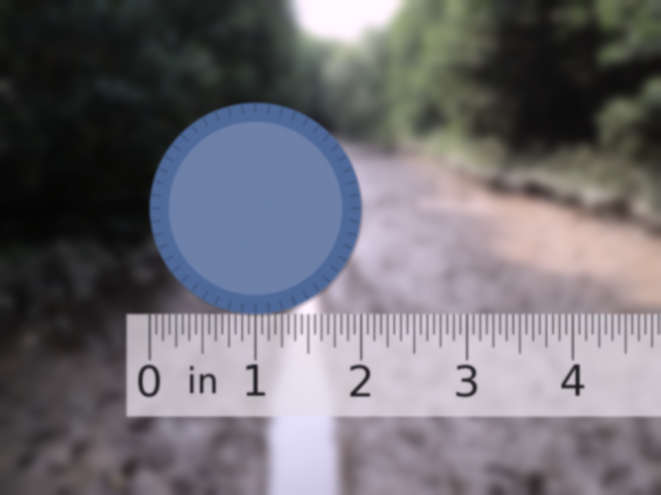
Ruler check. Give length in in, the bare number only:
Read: 2
